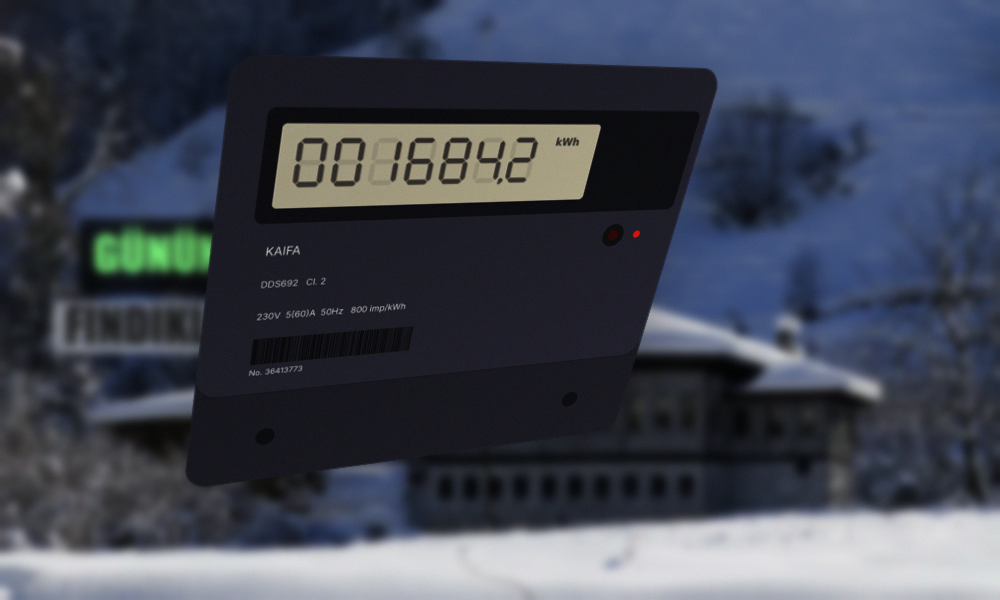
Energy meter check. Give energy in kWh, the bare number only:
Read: 1684.2
